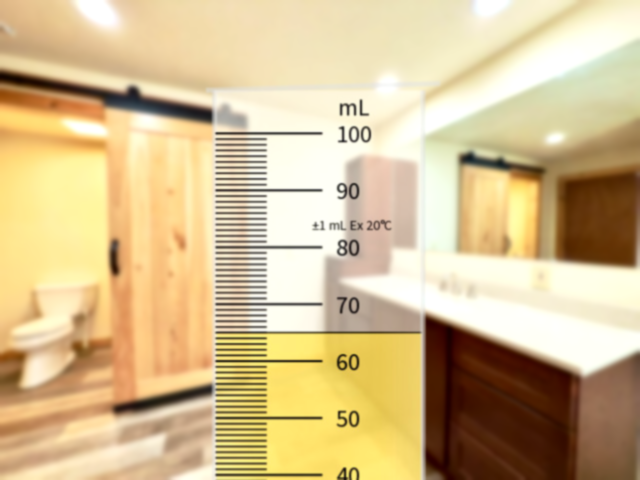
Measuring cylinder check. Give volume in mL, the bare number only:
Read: 65
